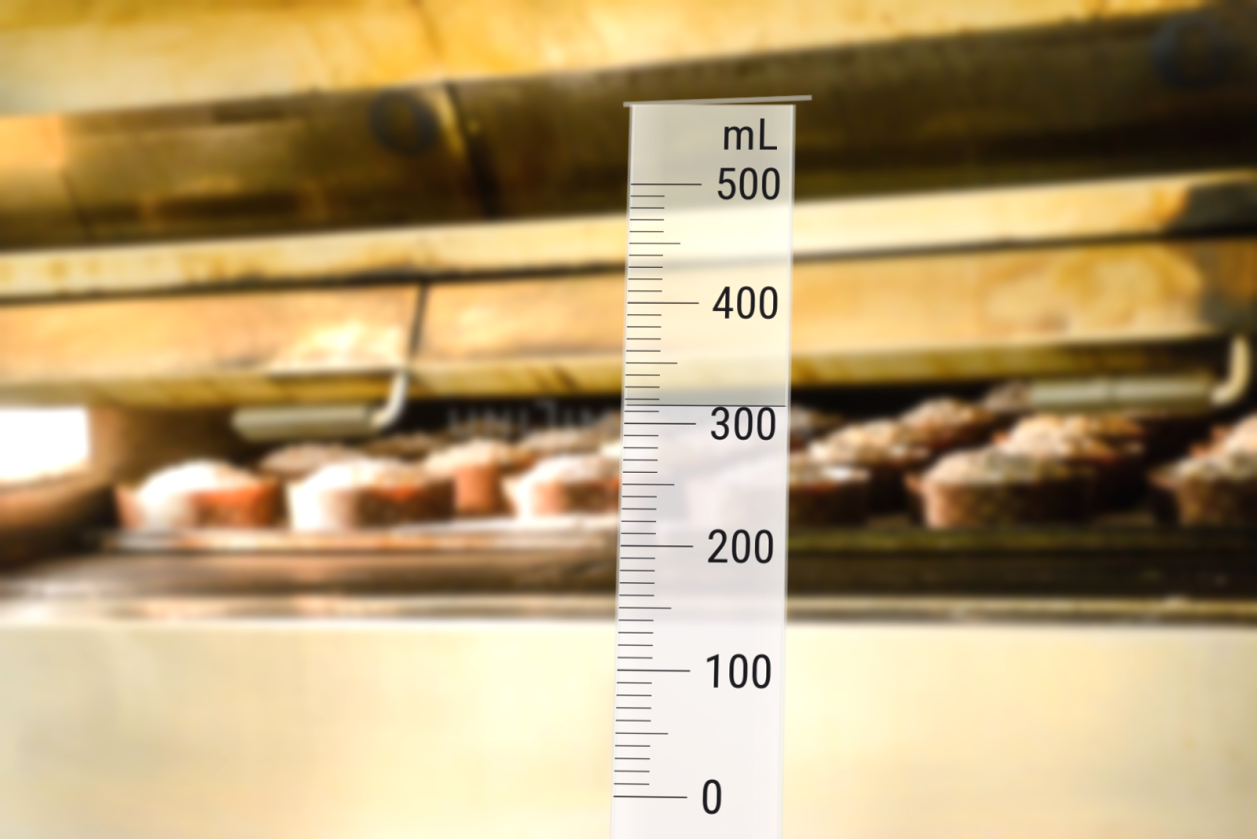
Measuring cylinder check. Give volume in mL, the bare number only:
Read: 315
